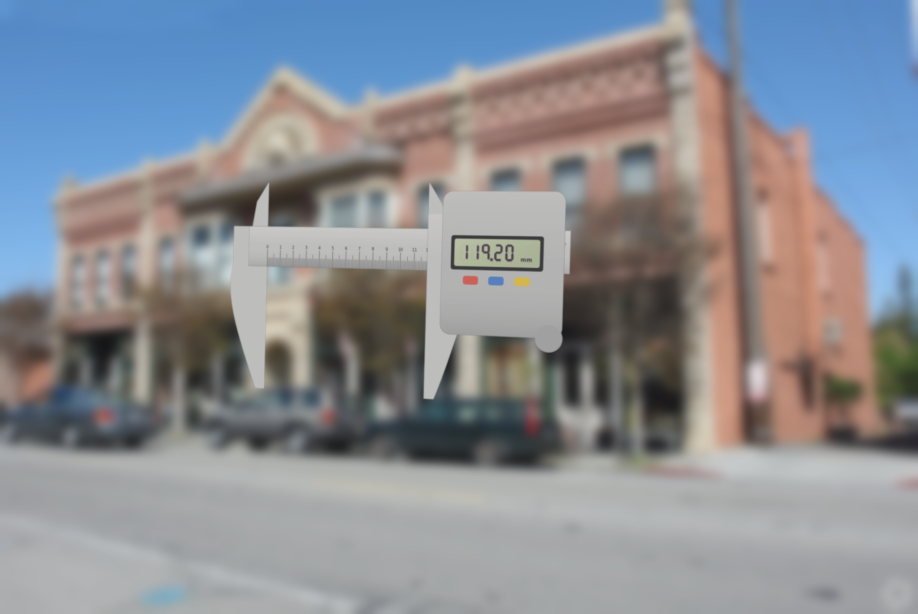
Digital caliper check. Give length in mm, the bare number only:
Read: 119.20
